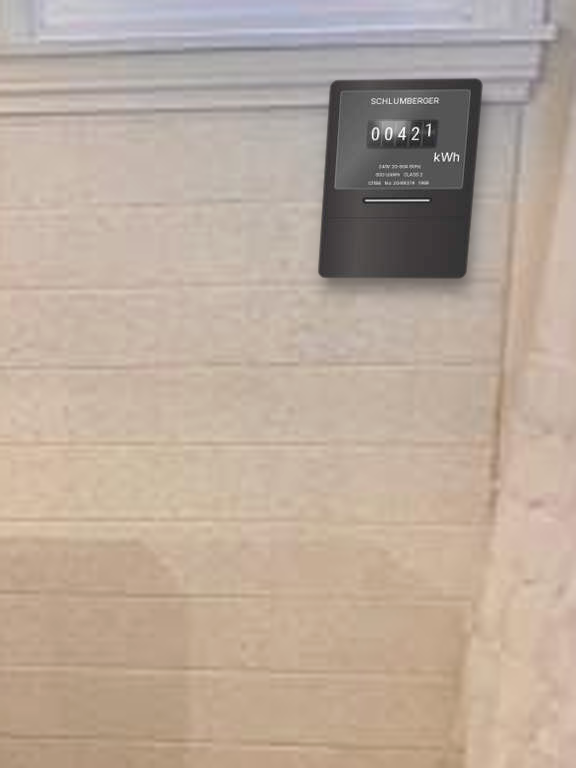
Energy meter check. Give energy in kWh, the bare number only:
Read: 421
